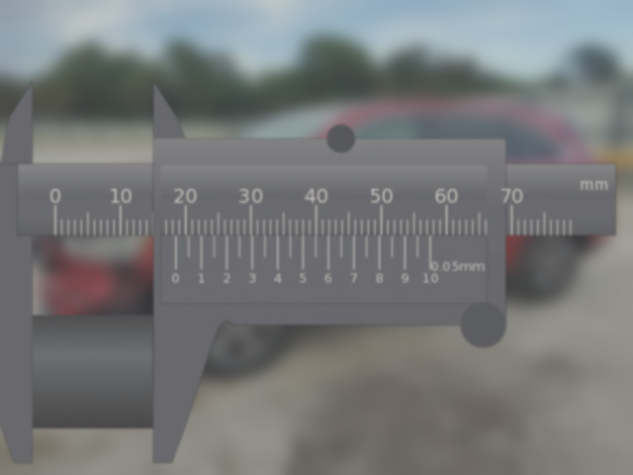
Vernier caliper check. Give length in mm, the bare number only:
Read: 18.5
